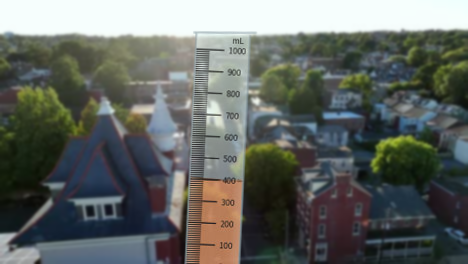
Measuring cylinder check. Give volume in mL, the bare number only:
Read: 400
